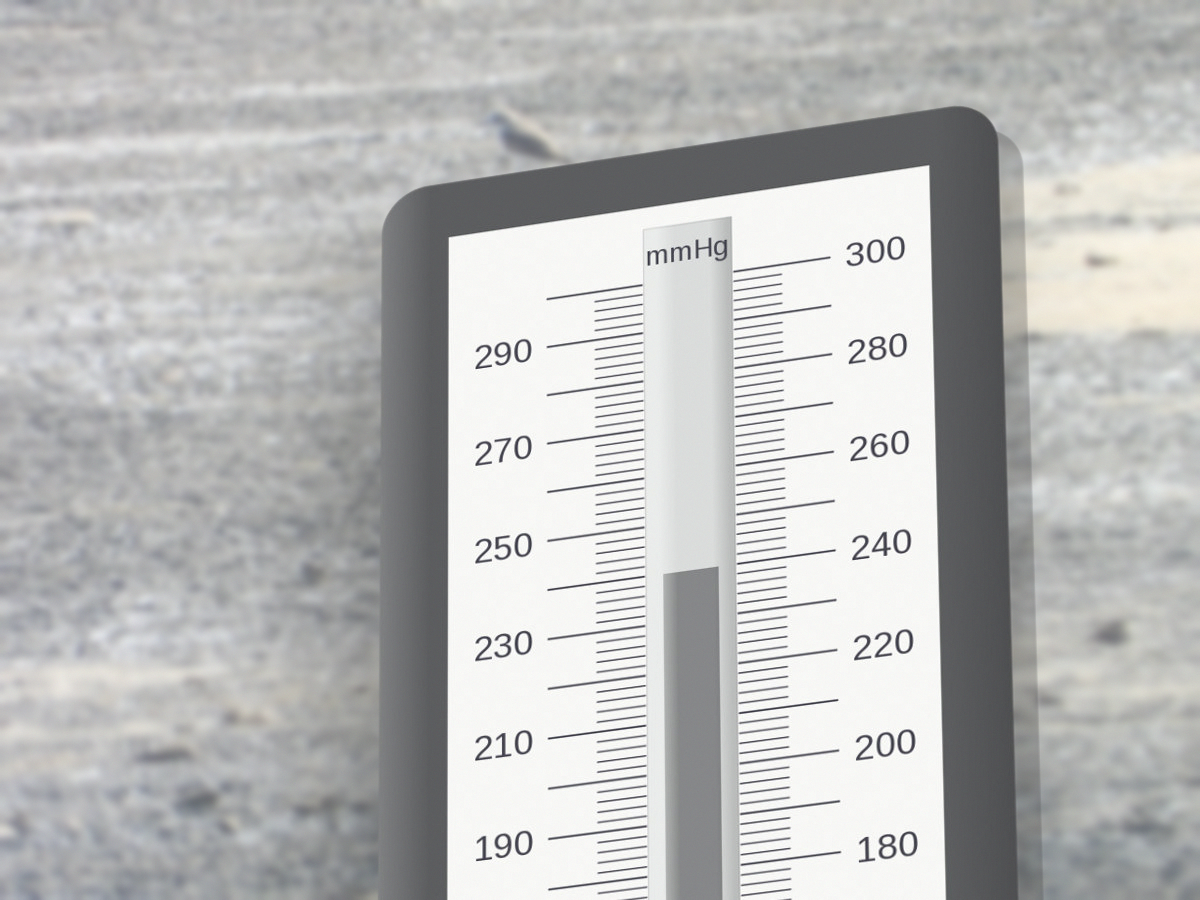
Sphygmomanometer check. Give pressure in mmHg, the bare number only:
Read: 240
